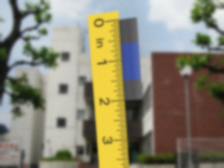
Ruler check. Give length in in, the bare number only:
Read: 2
